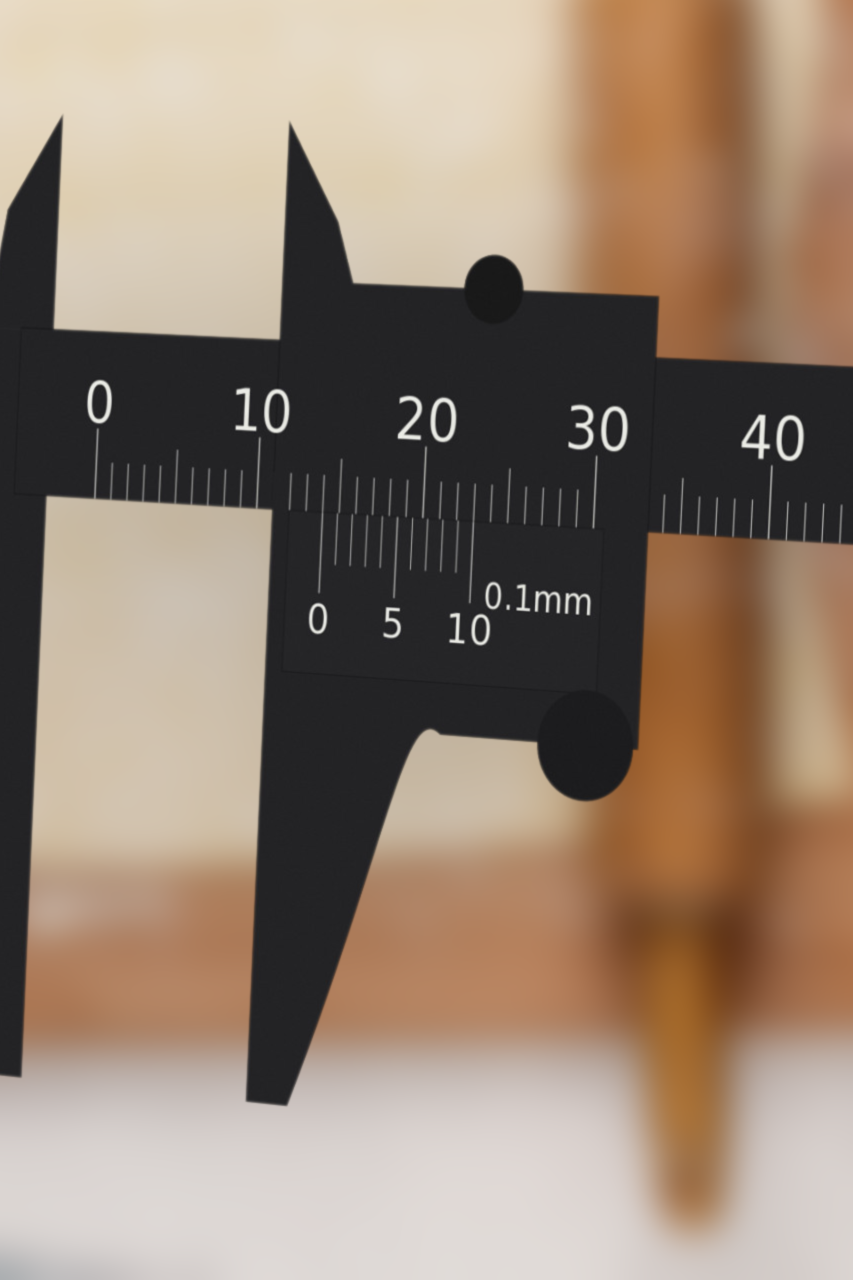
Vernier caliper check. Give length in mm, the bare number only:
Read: 14.0
